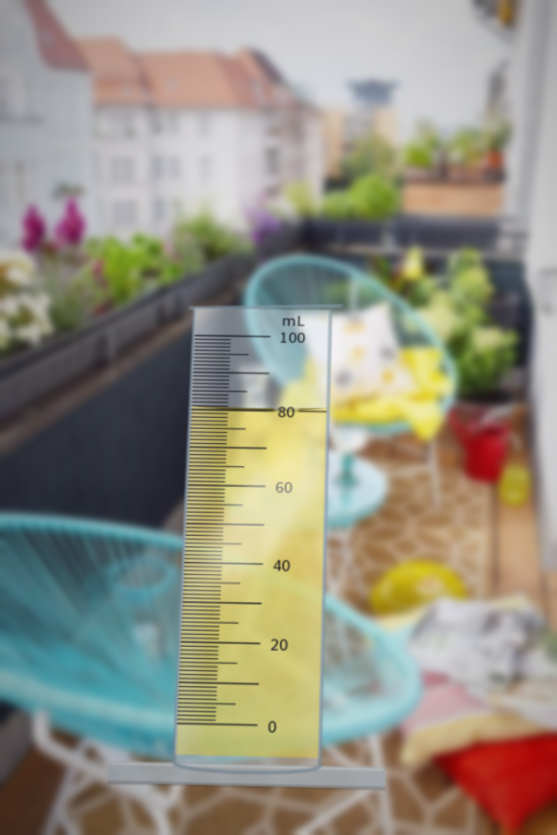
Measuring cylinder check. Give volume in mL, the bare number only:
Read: 80
